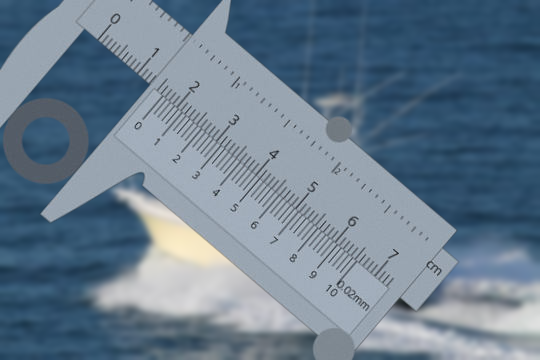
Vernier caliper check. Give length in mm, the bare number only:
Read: 16.5
